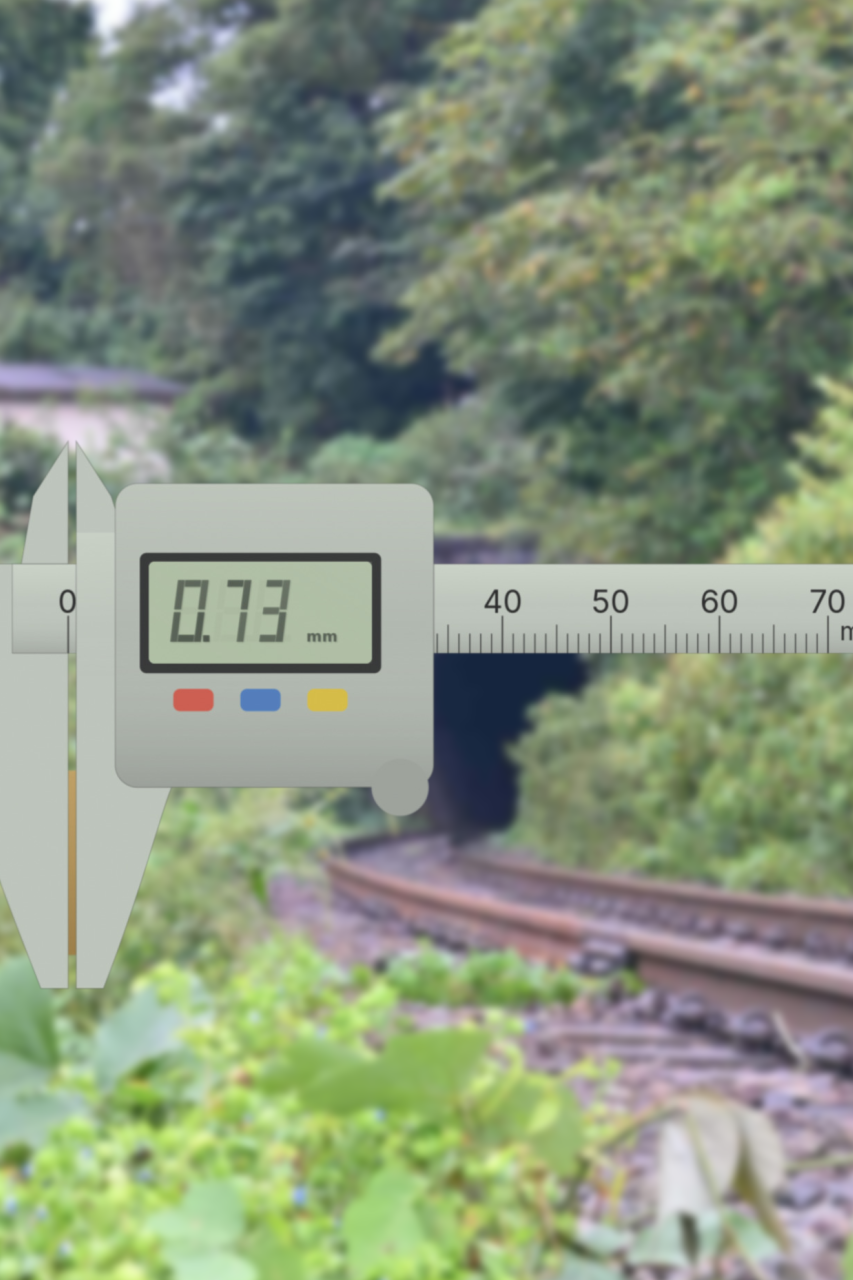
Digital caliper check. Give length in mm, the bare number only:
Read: 0.73
